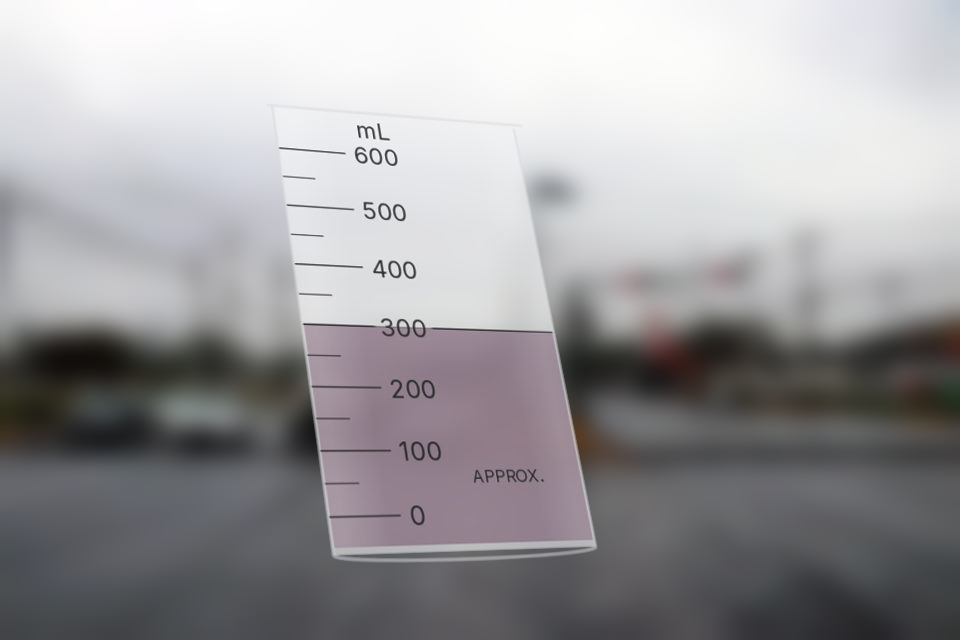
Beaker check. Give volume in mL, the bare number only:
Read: 300
